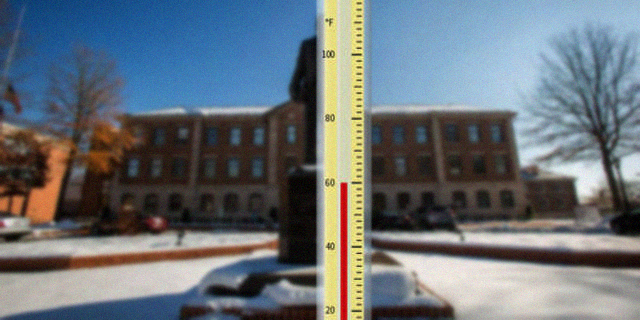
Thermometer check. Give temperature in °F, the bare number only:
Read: 60
